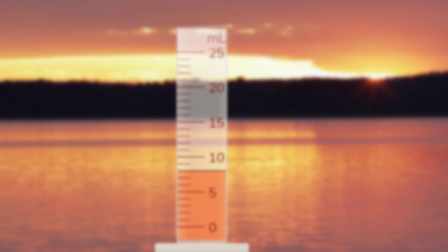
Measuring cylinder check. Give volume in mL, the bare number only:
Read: 8
